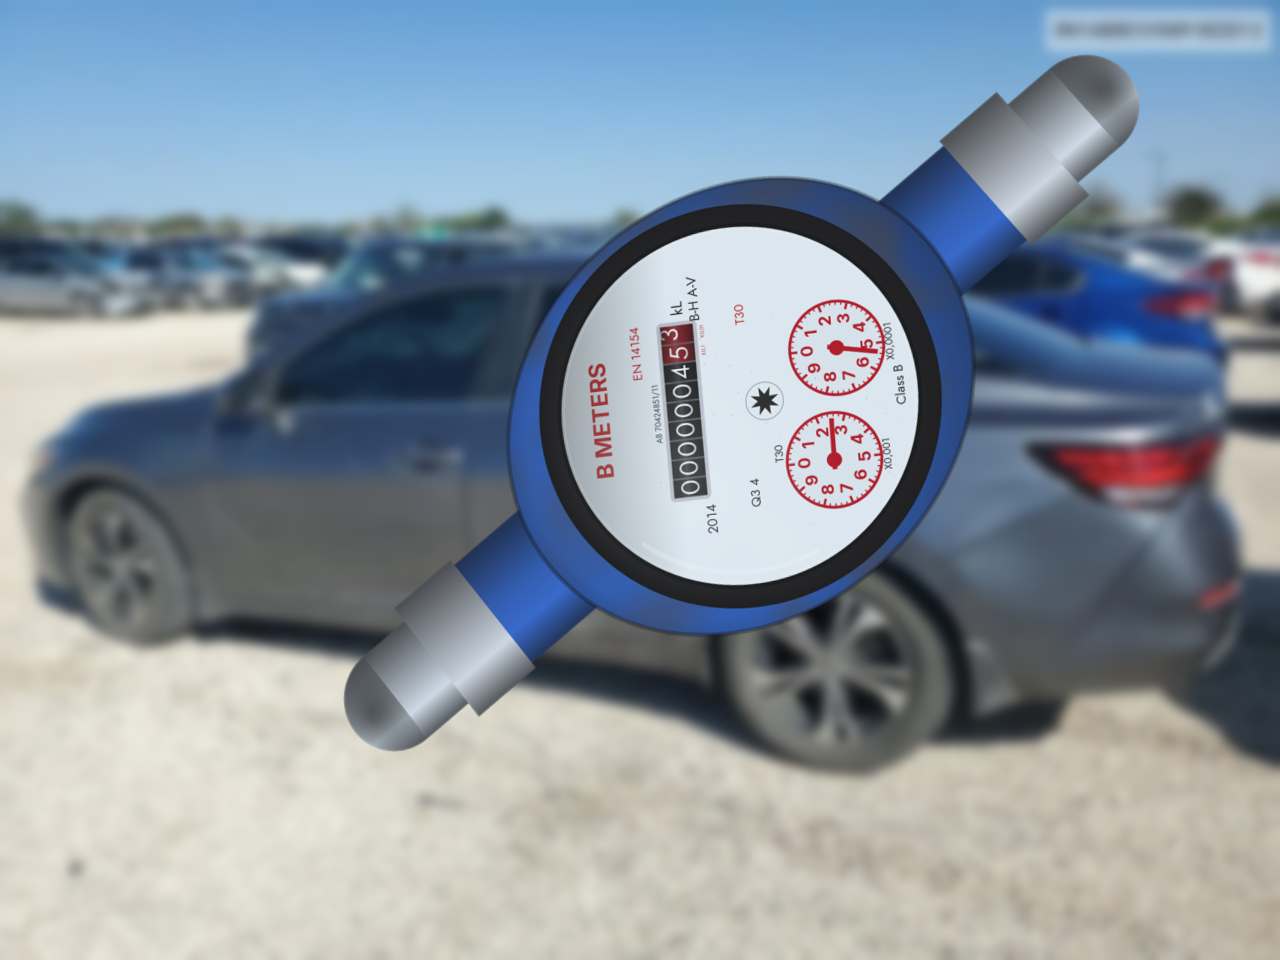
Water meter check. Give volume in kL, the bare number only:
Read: 4.5325
